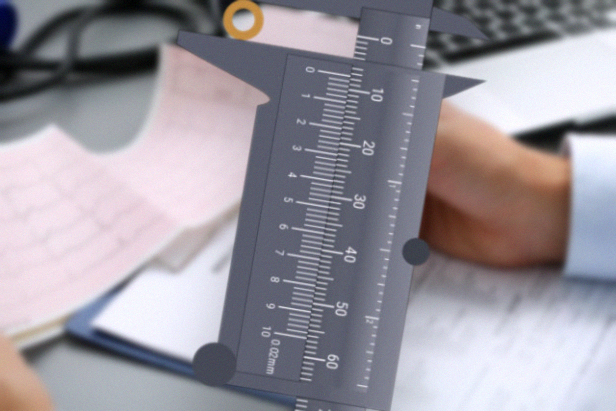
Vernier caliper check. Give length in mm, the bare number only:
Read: 7.5
